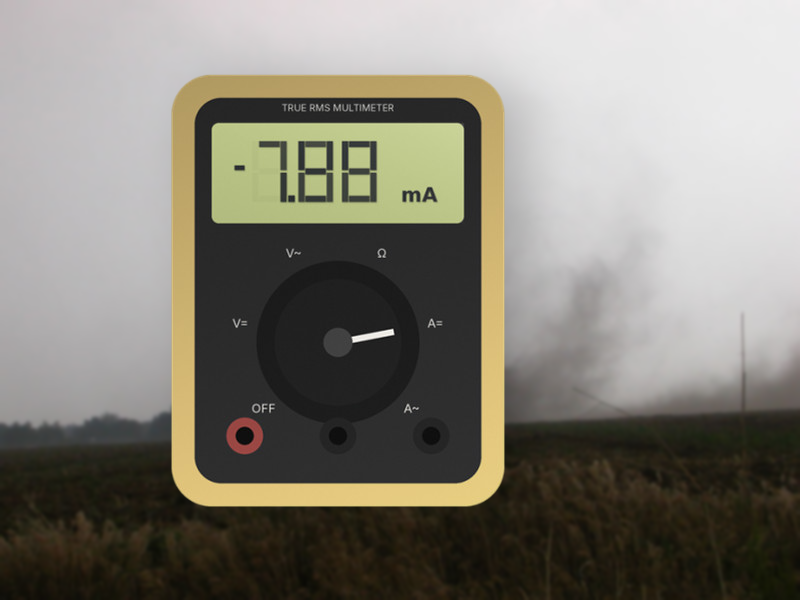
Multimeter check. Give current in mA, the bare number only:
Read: -7.88
